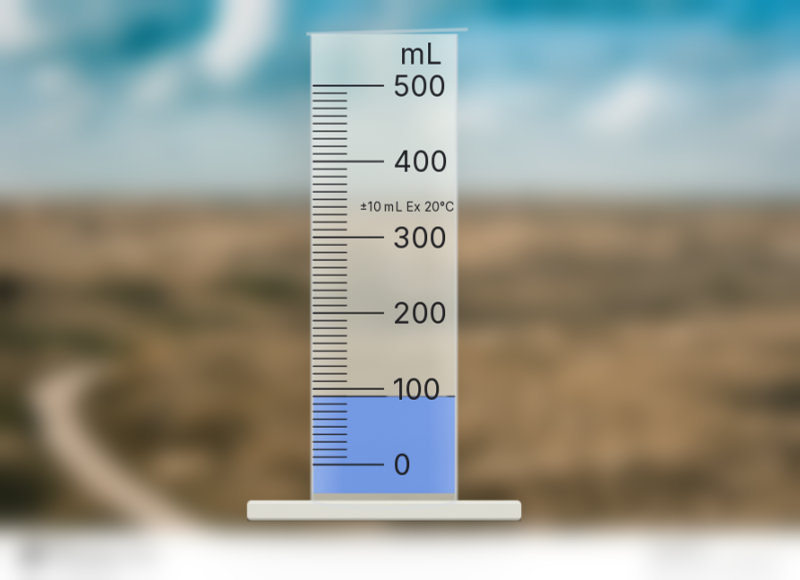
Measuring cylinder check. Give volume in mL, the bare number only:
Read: 90
